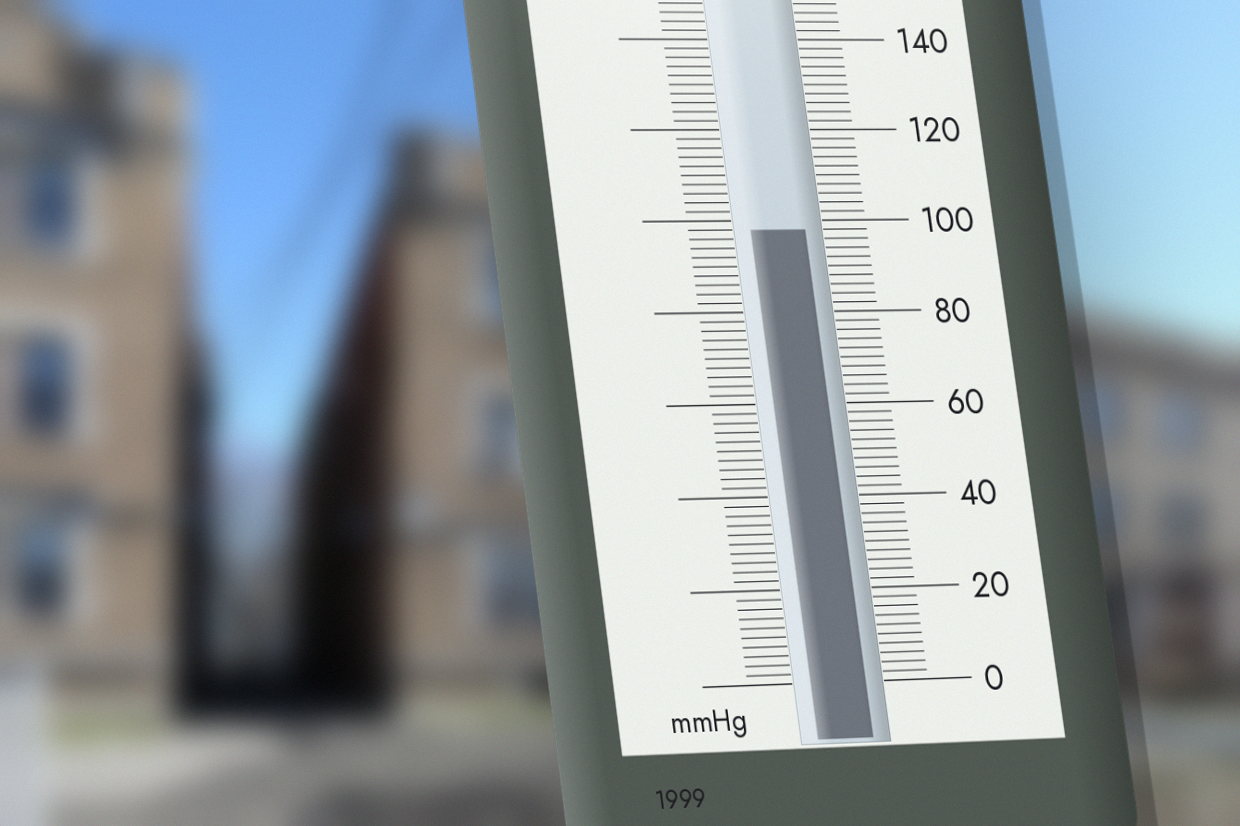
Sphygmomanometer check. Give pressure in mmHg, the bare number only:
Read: 98
